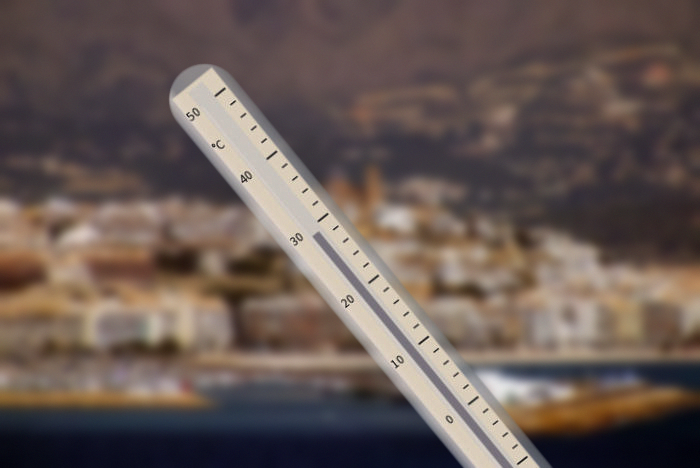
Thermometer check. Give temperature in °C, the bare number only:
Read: 29
